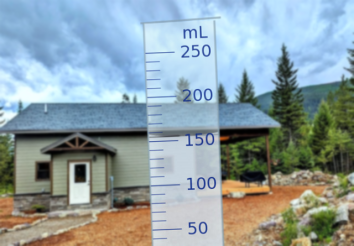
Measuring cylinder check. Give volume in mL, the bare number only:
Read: 155
